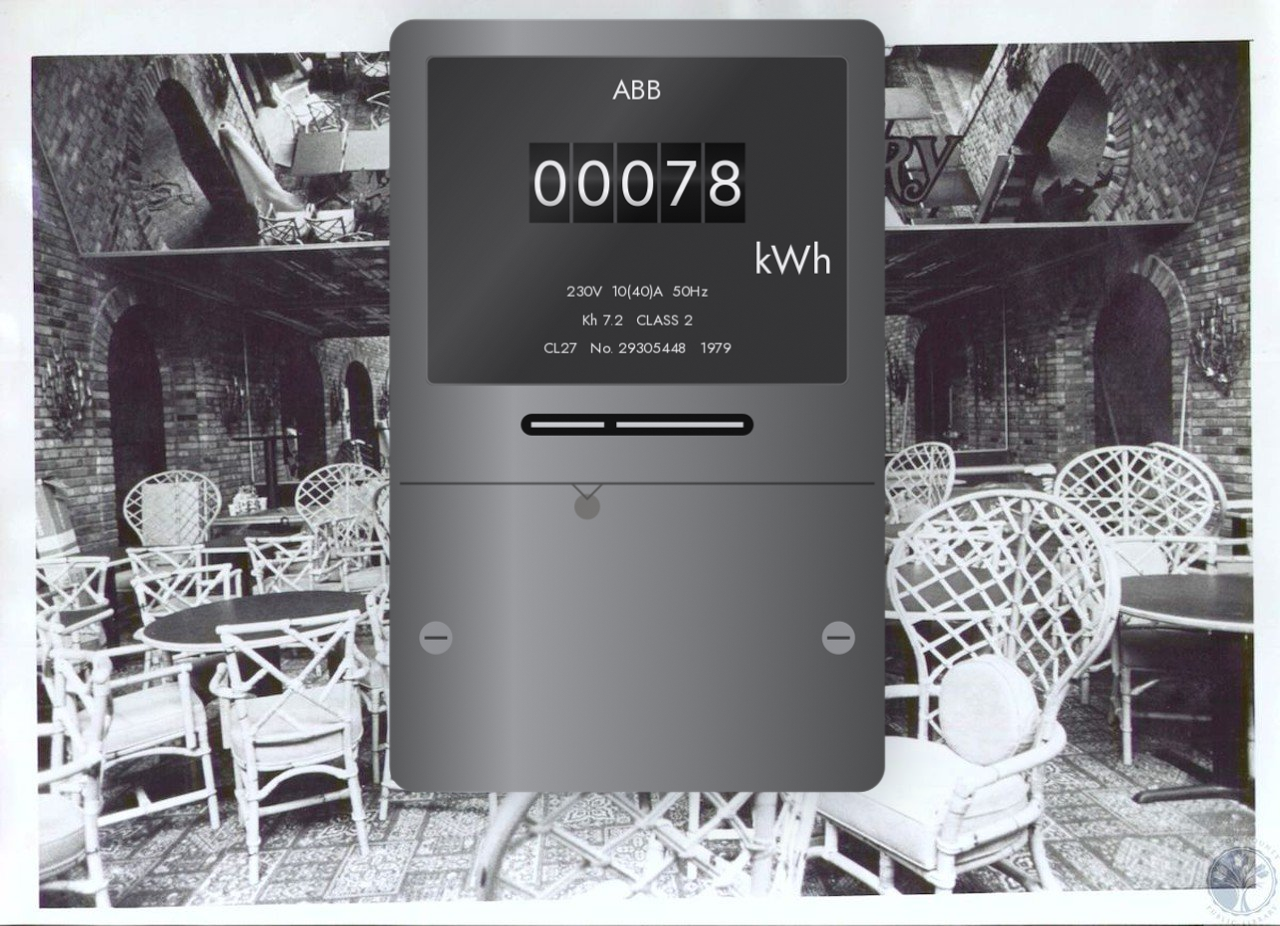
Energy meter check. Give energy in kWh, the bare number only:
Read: 78
